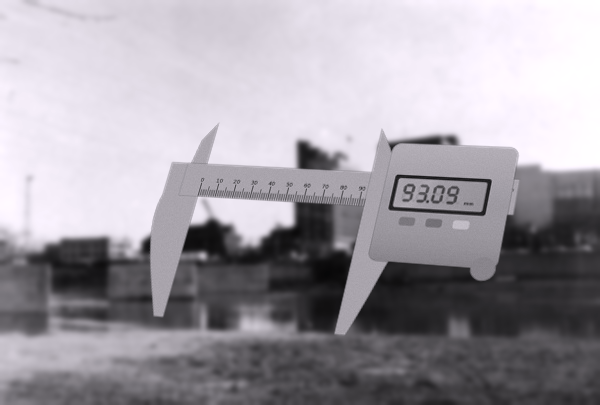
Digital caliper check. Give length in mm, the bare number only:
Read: 93.09
